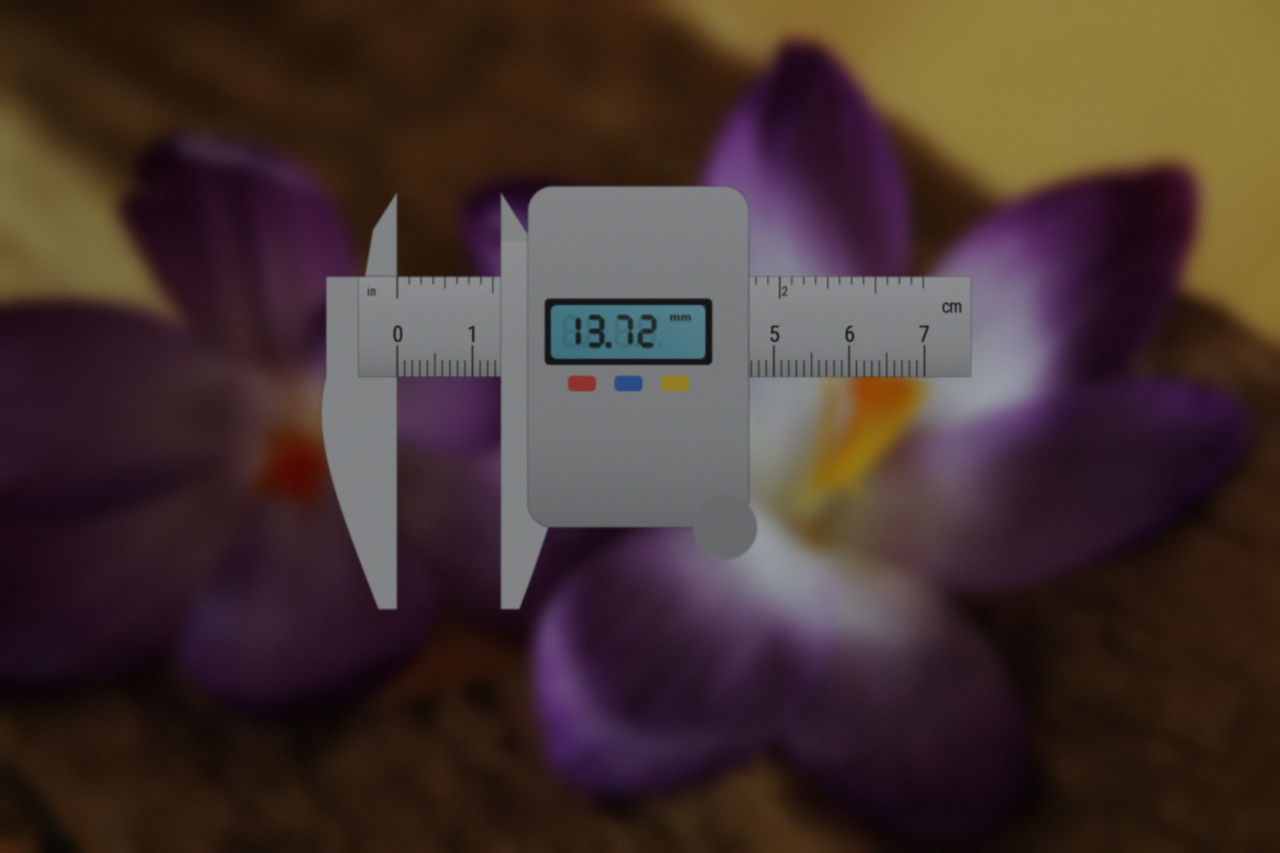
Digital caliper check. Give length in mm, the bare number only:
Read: 13.72
